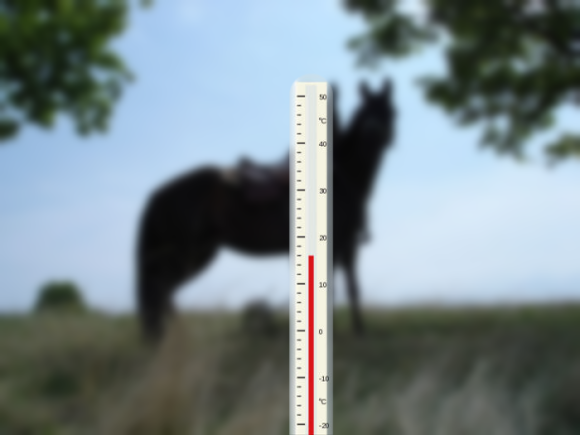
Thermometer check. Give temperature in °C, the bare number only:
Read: 16
